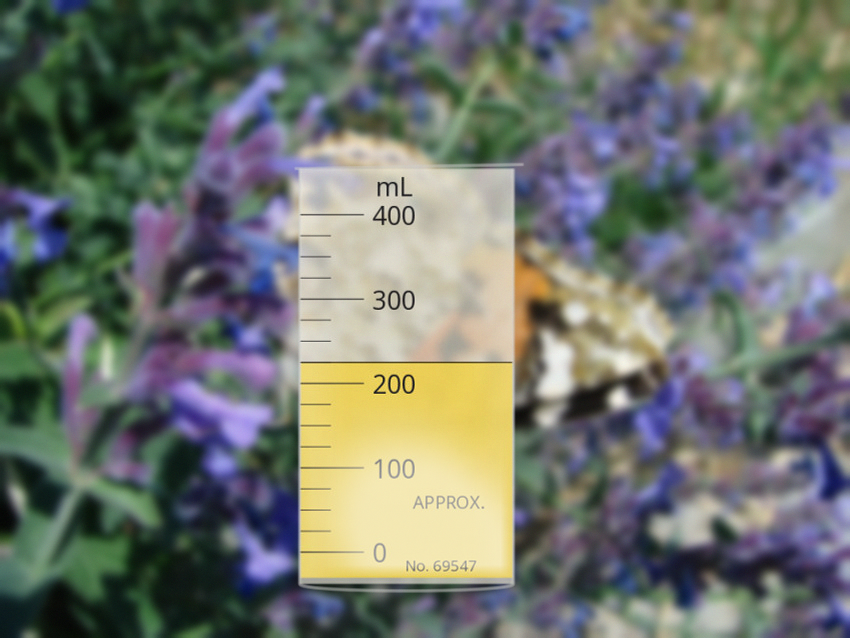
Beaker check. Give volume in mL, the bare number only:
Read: 225
